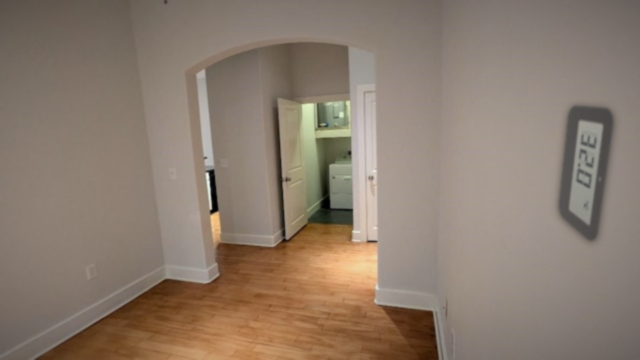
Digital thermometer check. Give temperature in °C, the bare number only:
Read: 32.0
